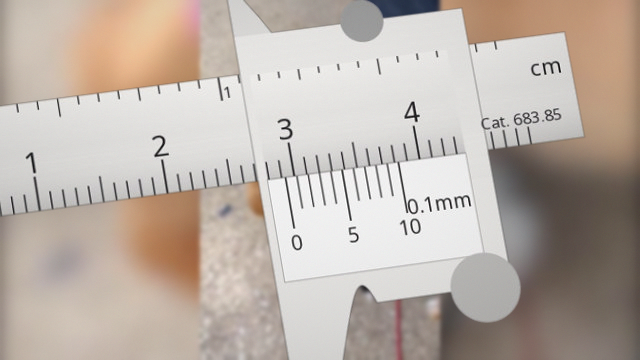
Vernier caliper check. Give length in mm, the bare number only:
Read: 29.3
